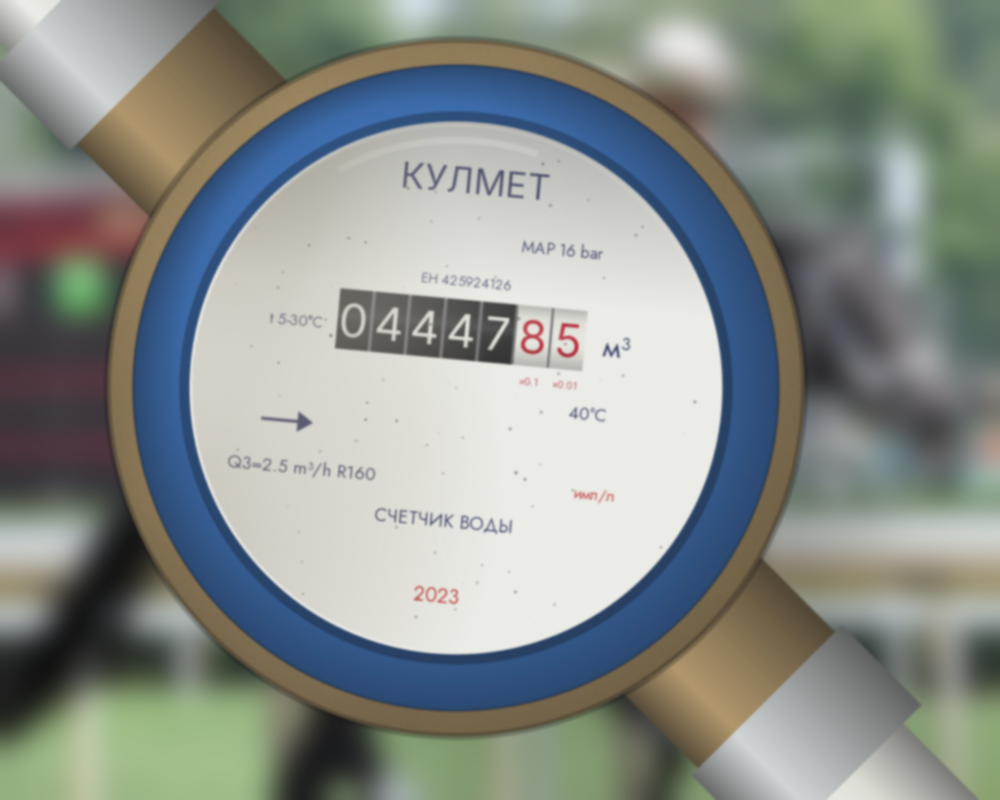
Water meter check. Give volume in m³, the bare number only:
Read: 4447.85
